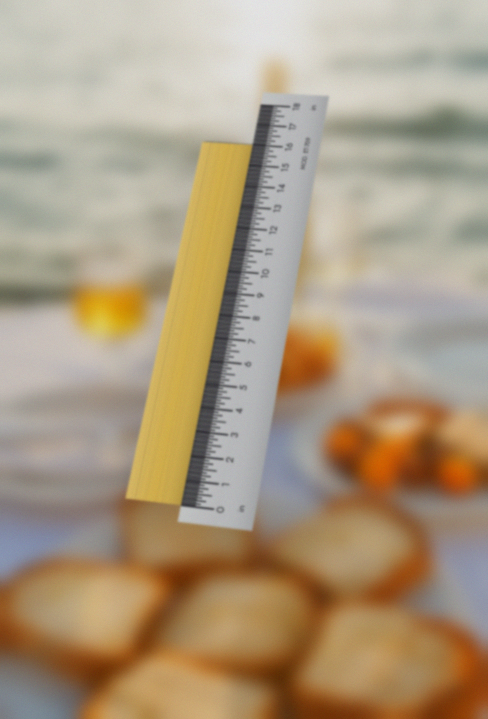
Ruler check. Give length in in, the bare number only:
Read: 16
